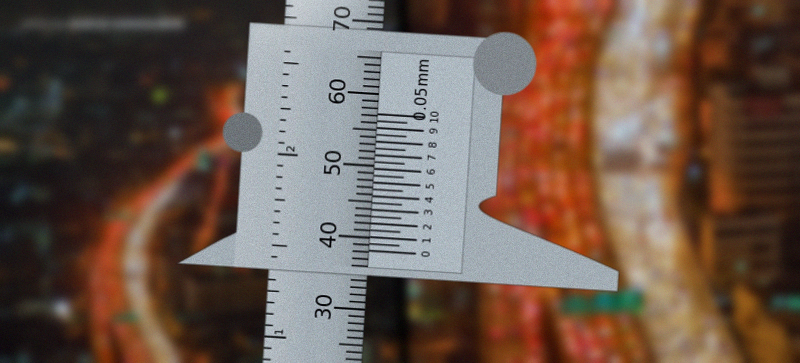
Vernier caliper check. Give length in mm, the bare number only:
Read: 38.2
